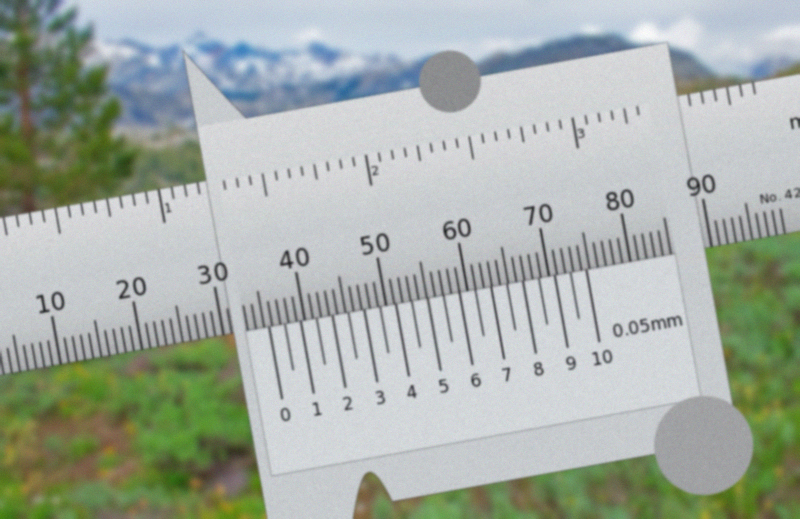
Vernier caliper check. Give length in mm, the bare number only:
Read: 35.6
